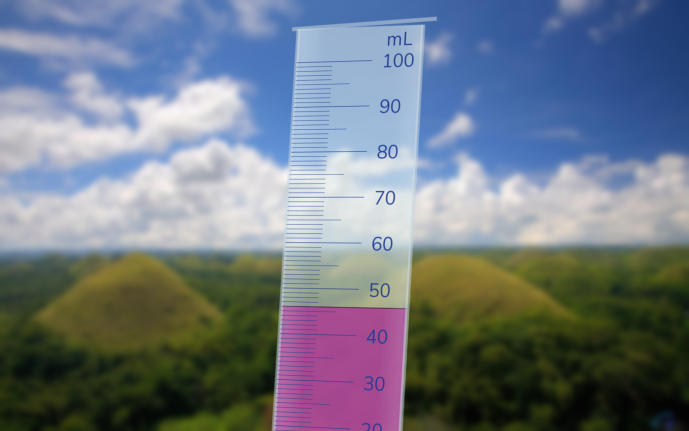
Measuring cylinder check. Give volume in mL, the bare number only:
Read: 46
